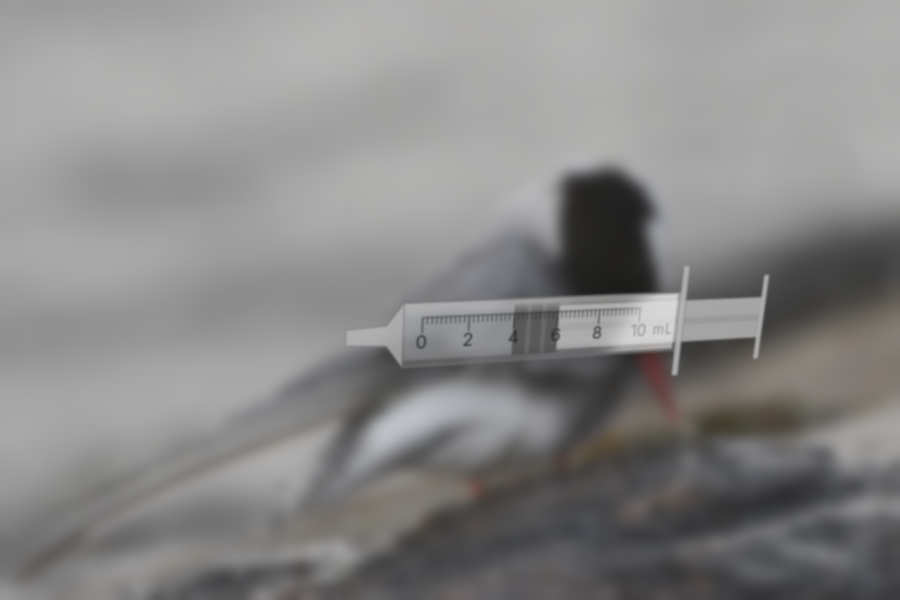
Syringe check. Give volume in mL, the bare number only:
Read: 4
